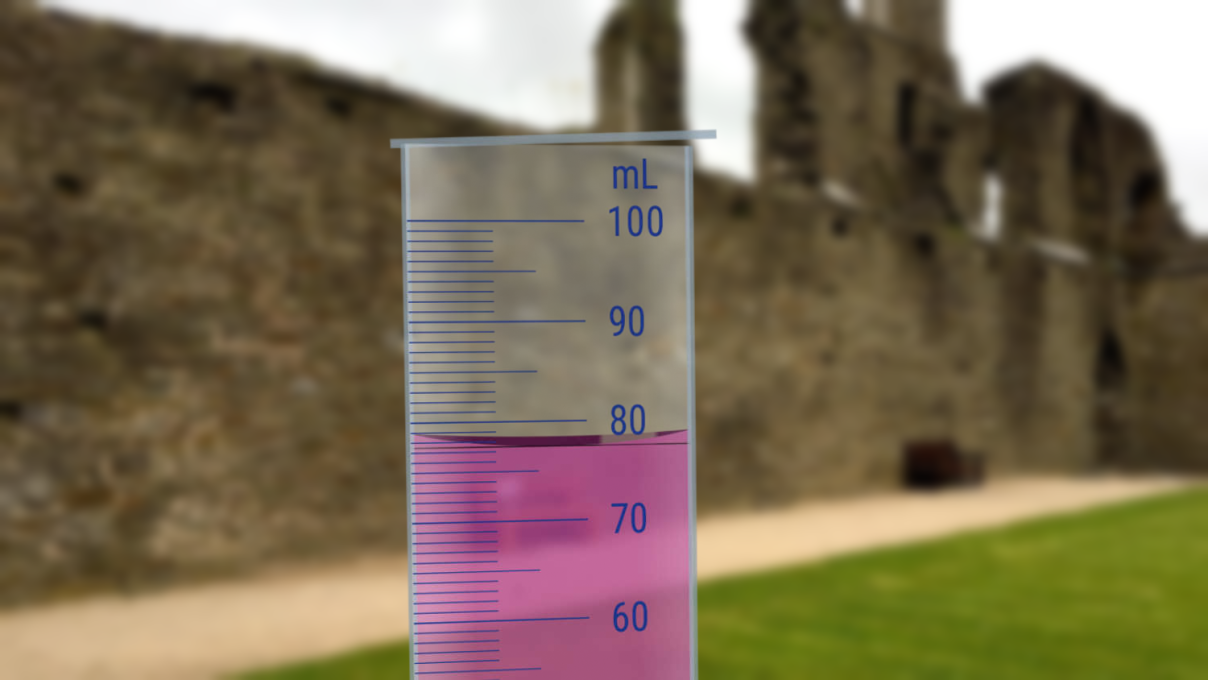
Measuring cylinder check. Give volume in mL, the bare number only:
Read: 77.5
